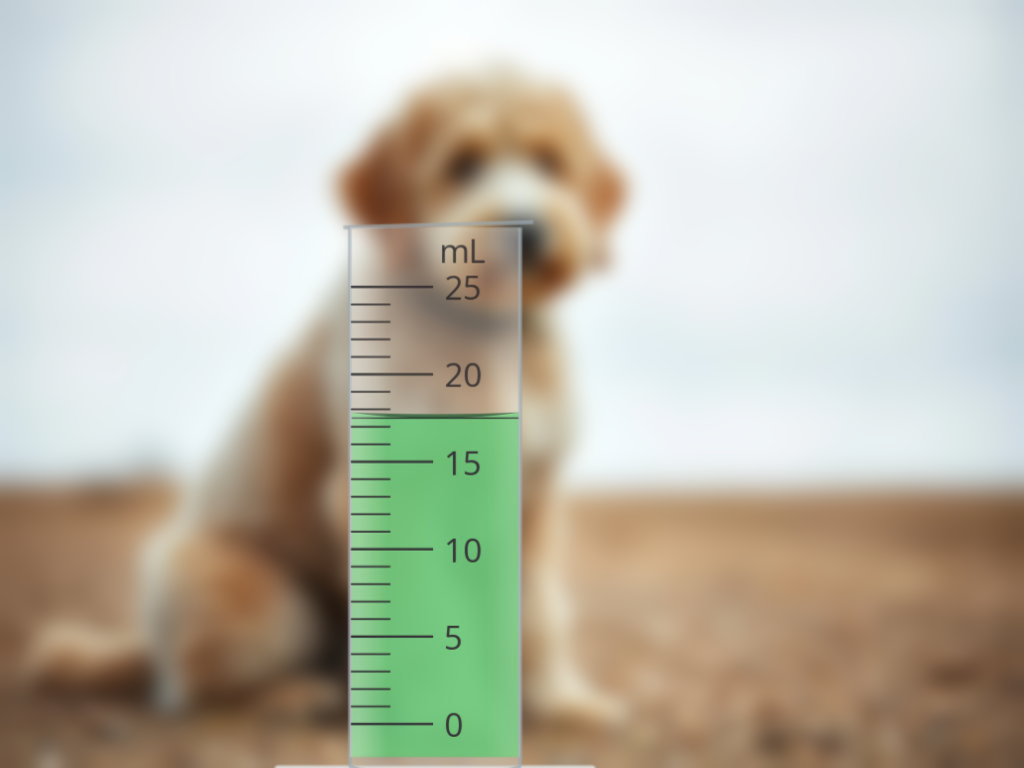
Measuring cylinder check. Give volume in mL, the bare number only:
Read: 17.5
